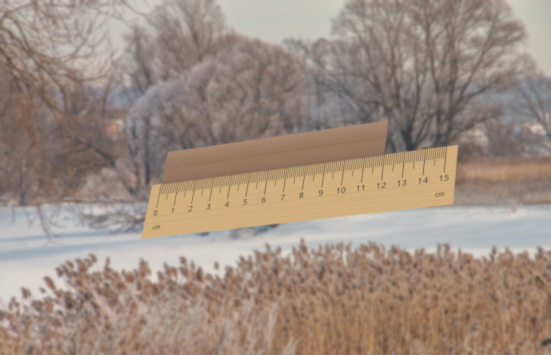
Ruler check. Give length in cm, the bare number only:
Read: 12
